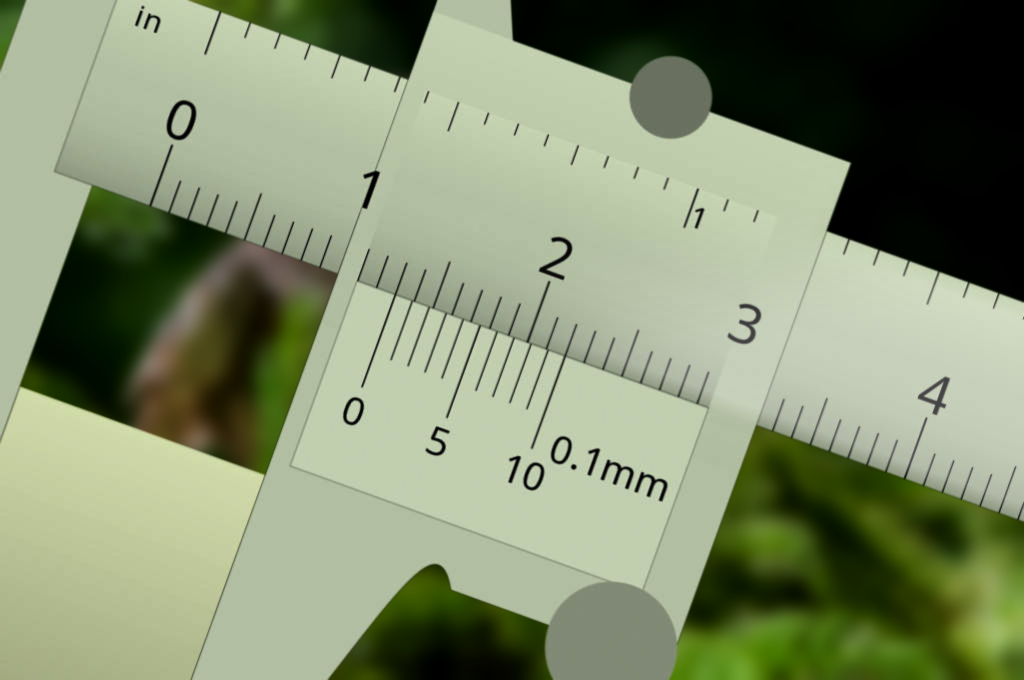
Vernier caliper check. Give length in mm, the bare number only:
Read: 13.0
